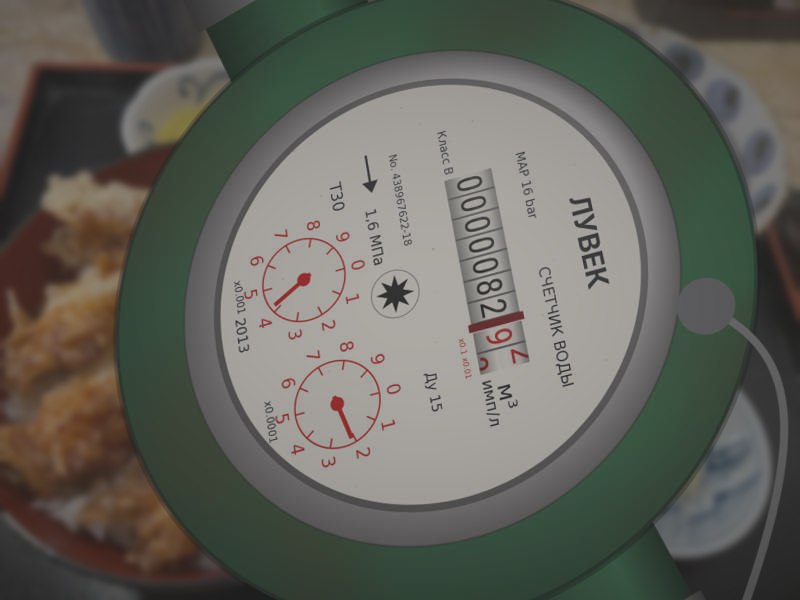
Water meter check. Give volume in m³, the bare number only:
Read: 82.9242
